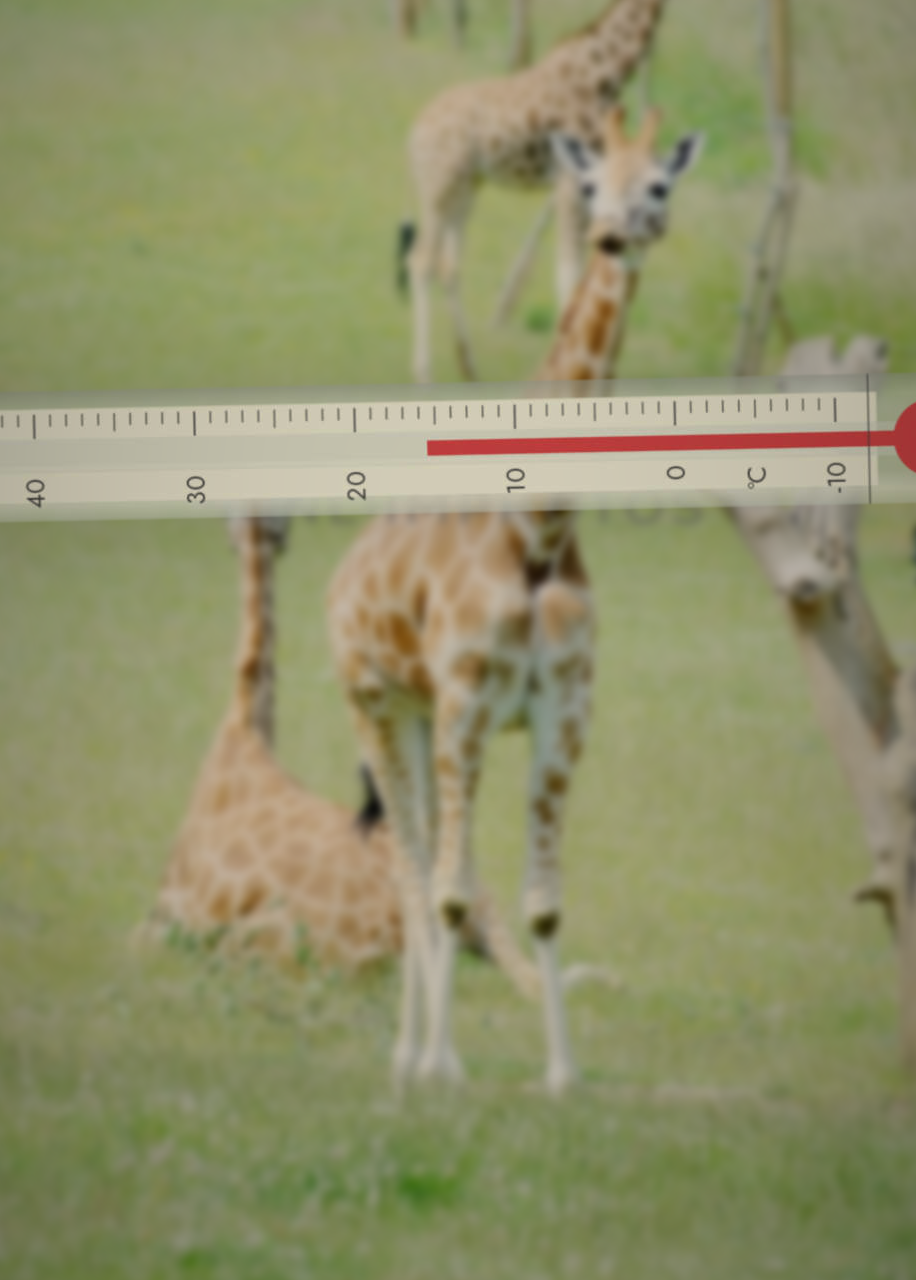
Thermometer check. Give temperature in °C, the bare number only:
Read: 15.5
